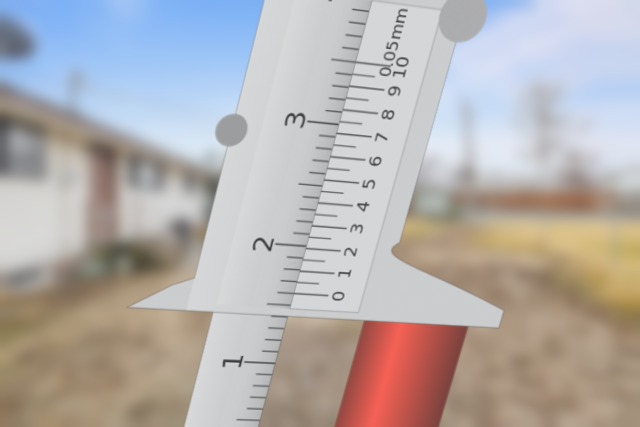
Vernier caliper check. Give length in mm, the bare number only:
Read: 16.0
